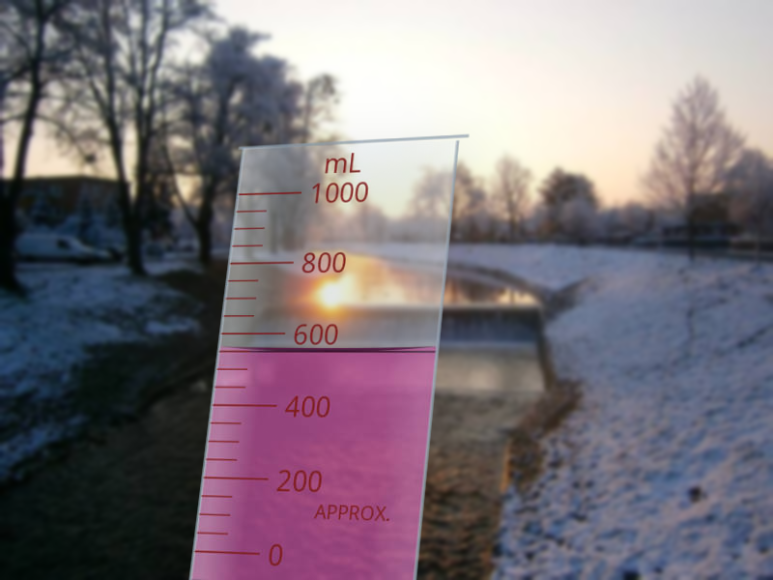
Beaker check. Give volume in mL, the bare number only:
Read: 550
